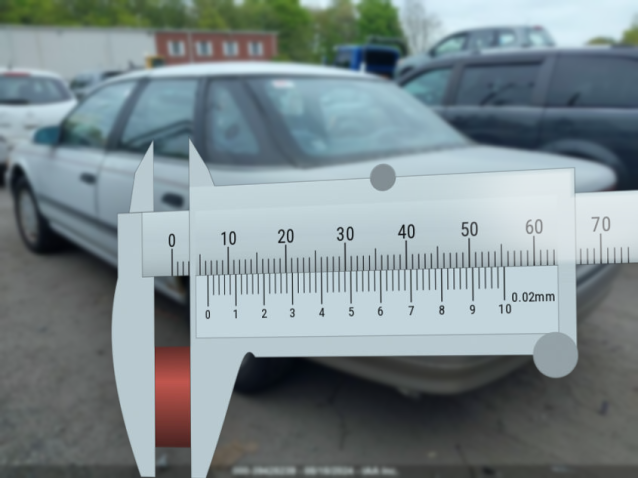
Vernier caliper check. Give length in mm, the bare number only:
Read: 6.4
